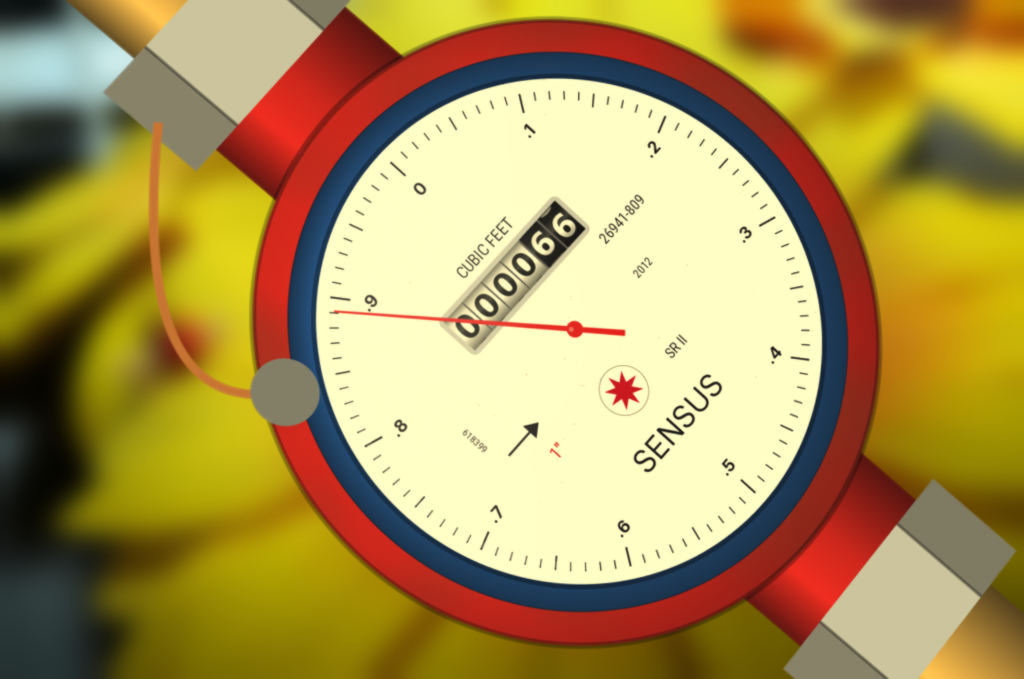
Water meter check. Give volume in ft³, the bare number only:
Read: 65.89
